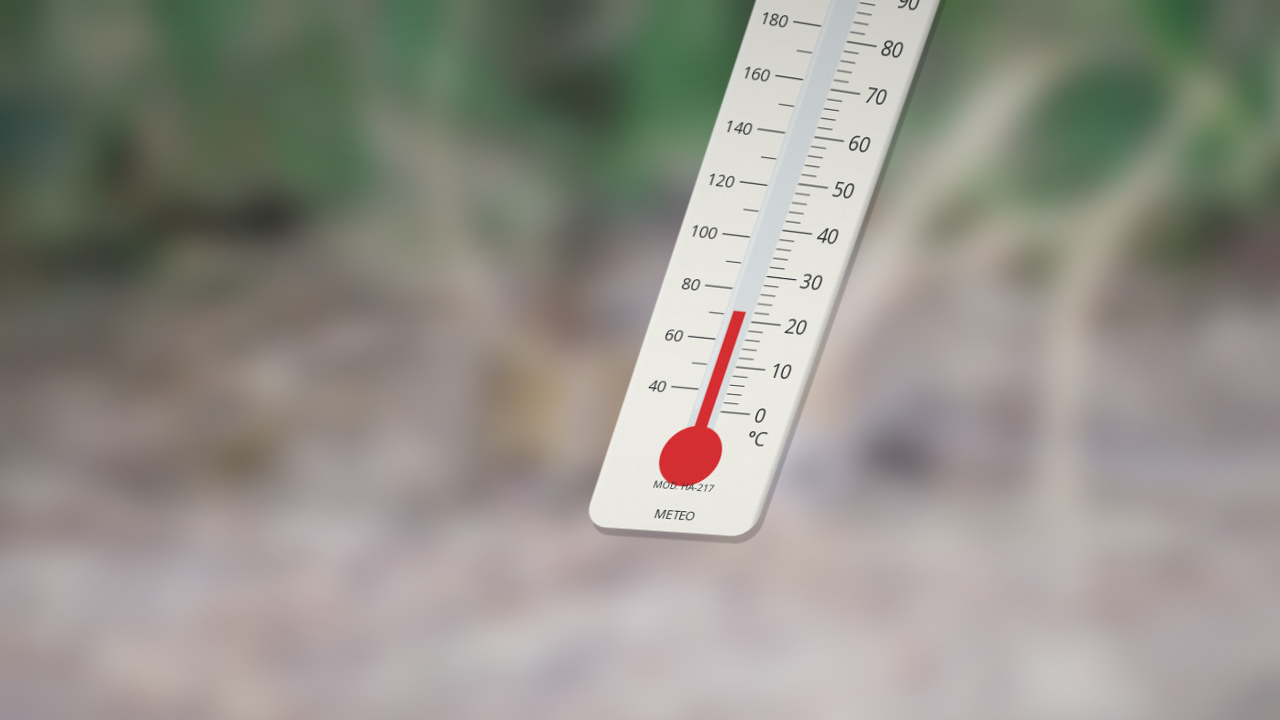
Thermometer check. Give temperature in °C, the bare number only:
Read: 22
